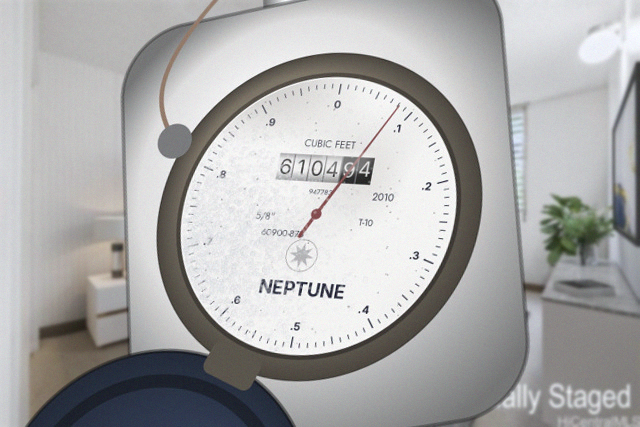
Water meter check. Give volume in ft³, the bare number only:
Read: 610494.08
